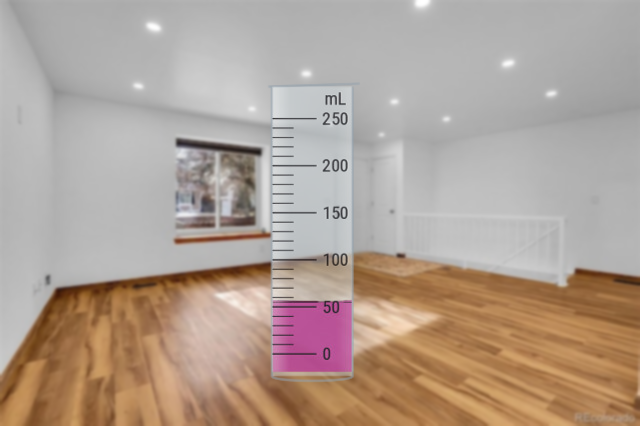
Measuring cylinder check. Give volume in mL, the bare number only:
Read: 55
